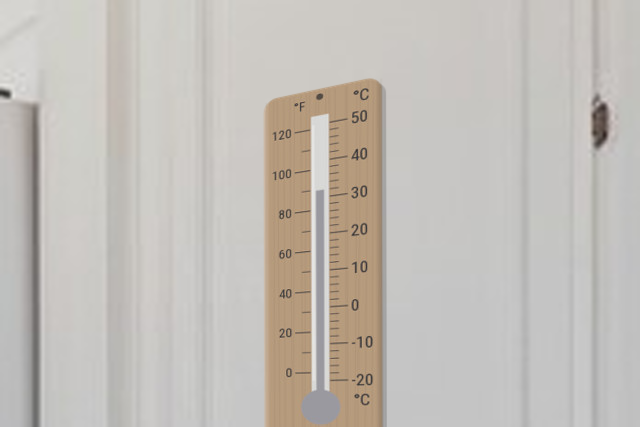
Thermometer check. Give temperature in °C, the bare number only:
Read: 32
